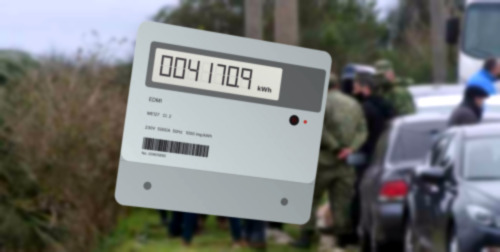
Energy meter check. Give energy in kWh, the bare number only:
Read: 4170.9
